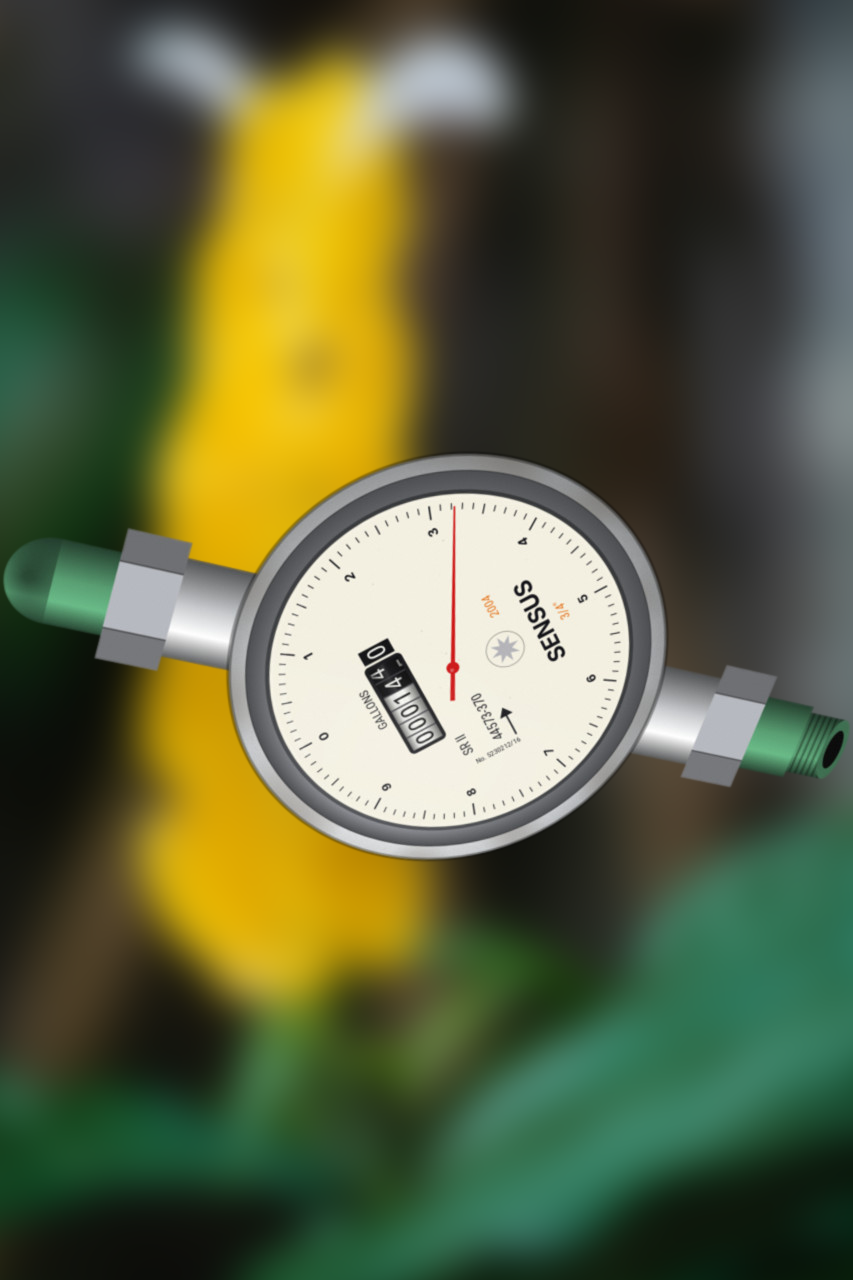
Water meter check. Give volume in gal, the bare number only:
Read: 1443.2
